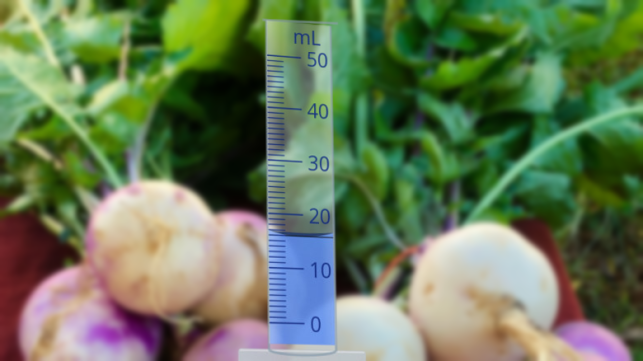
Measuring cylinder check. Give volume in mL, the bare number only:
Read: 16
